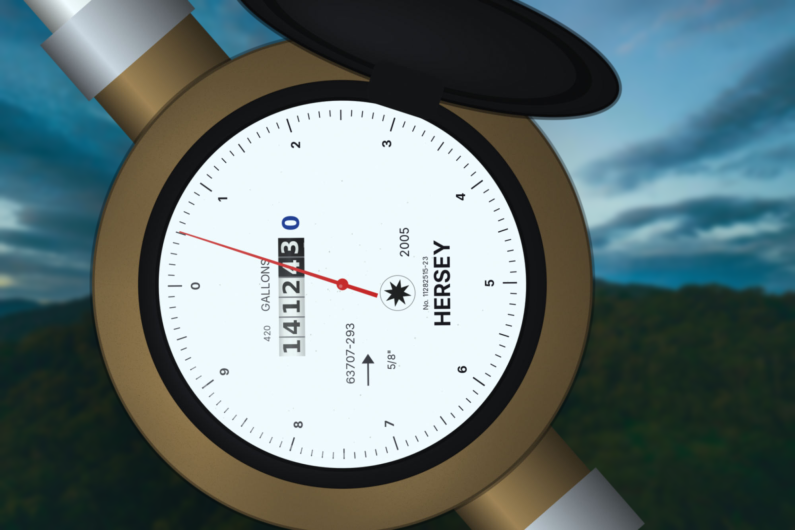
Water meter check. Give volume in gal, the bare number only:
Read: 1412430.5
